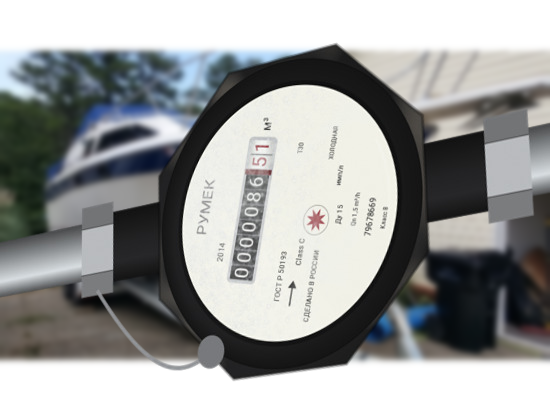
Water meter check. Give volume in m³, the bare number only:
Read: 86.51
